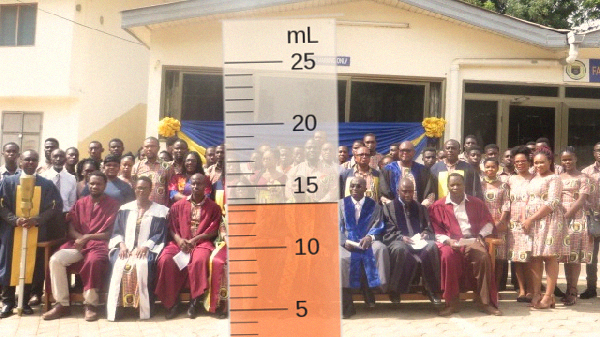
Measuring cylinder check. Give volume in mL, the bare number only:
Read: 13.5
